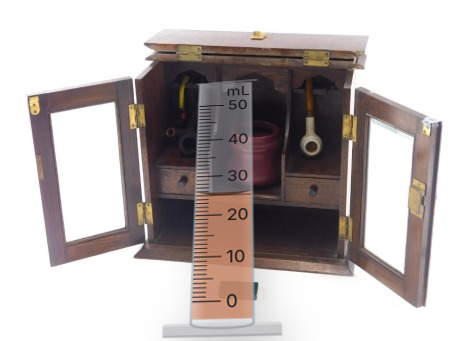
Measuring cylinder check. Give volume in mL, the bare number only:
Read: 25
